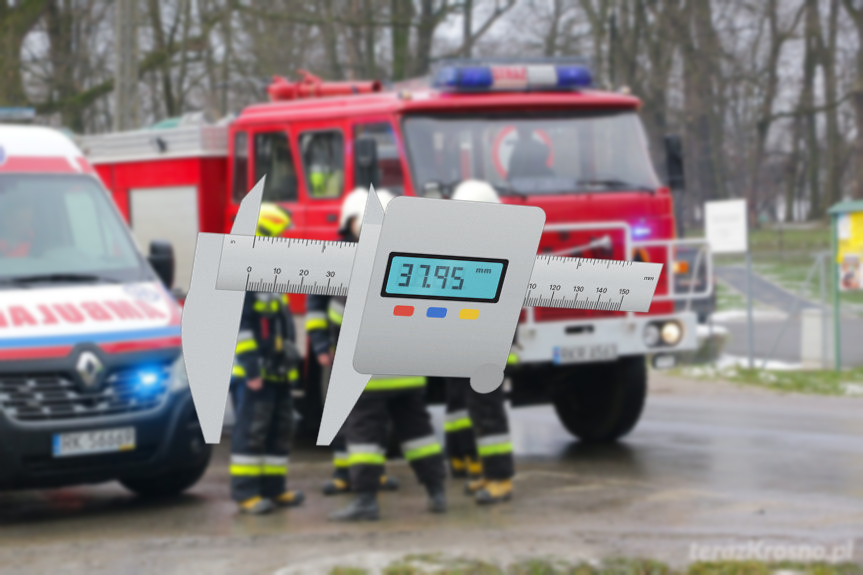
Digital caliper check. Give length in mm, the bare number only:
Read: 37.95
